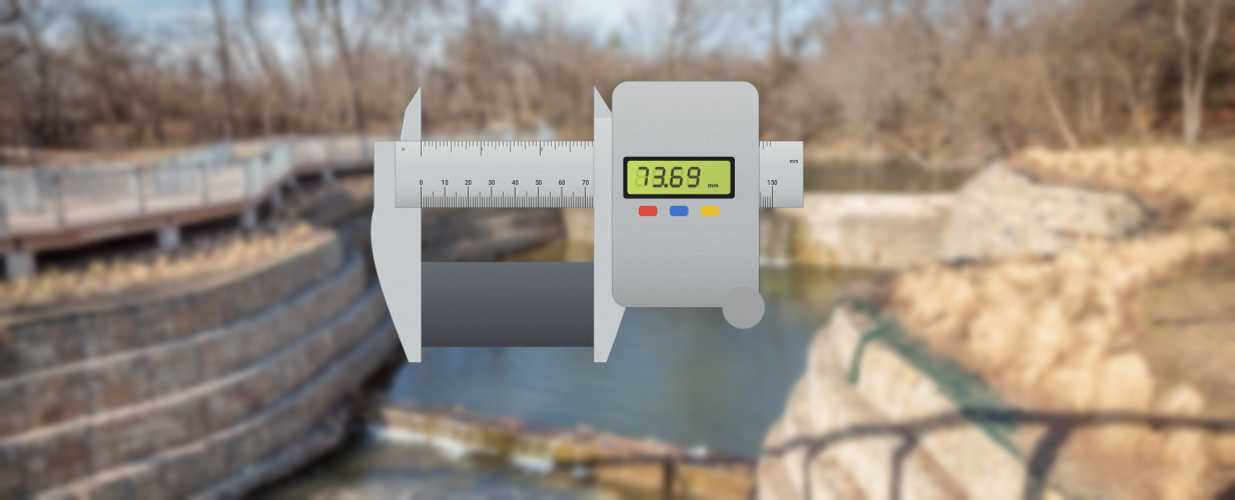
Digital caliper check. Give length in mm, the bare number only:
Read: 73.69
